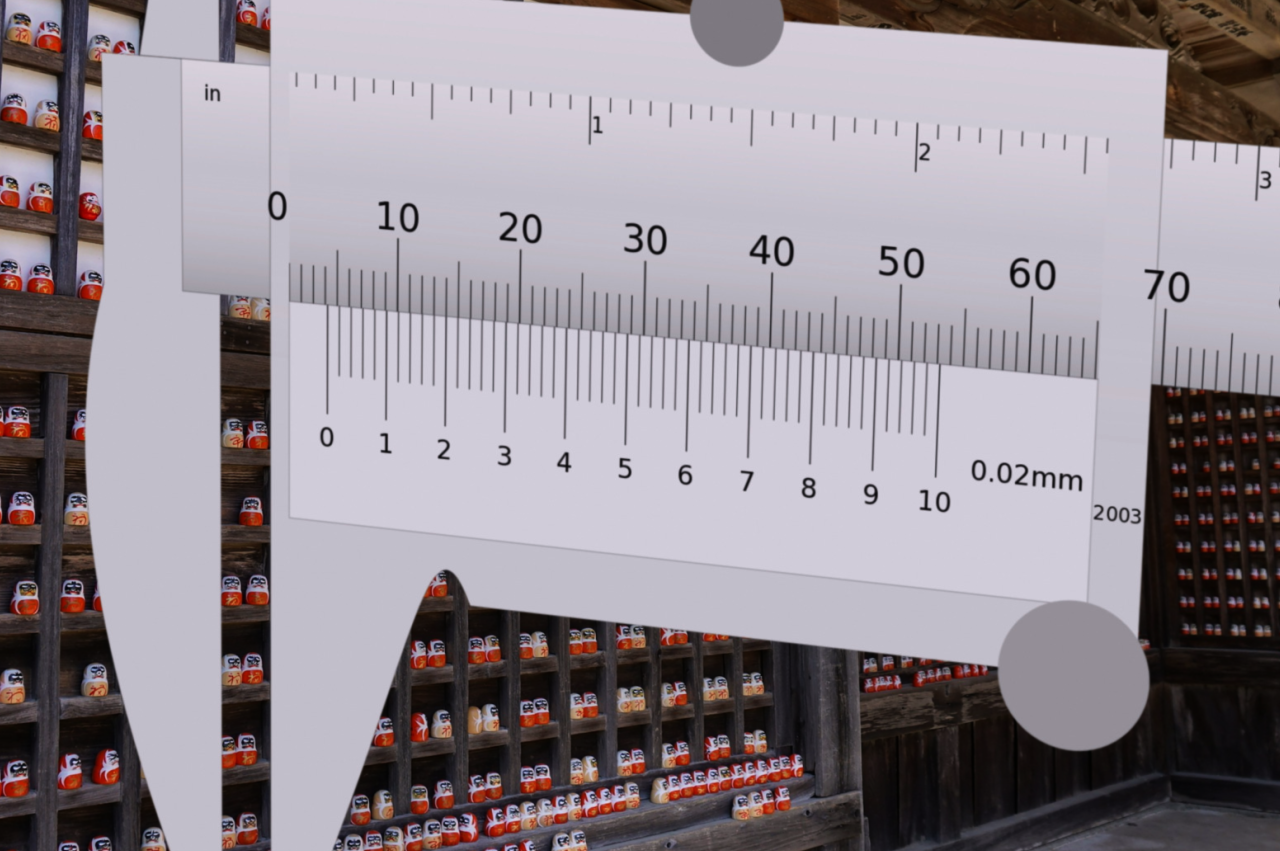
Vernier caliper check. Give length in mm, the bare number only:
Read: 4.2
